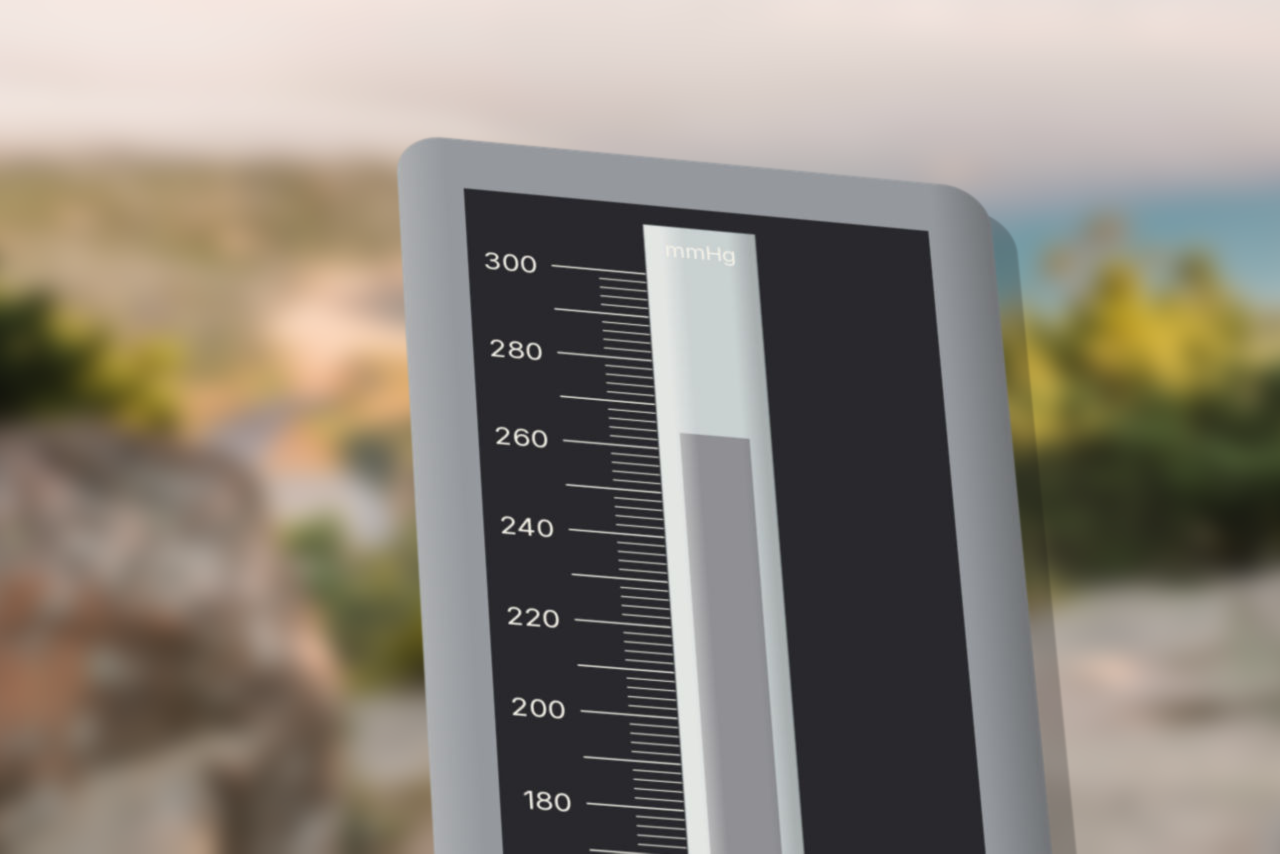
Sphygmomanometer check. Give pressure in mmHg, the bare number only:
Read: 264
